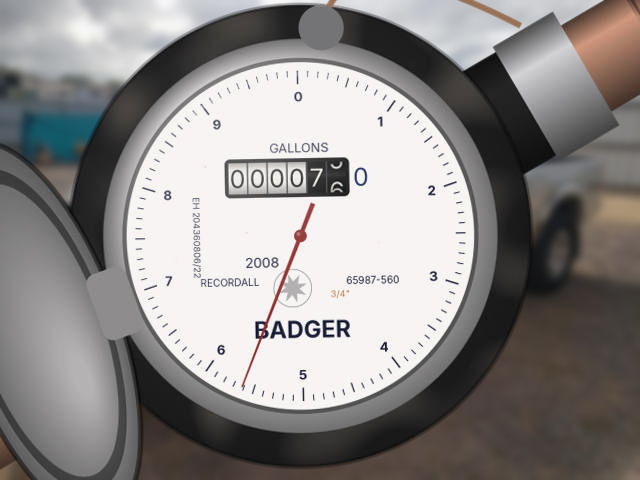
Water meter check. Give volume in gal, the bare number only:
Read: 755.6
